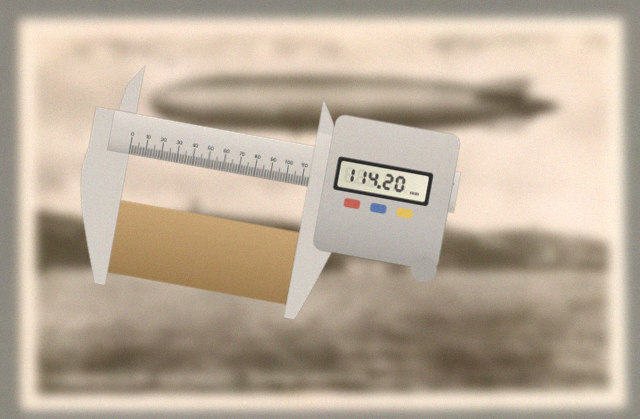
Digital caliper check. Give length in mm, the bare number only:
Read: 114.20
